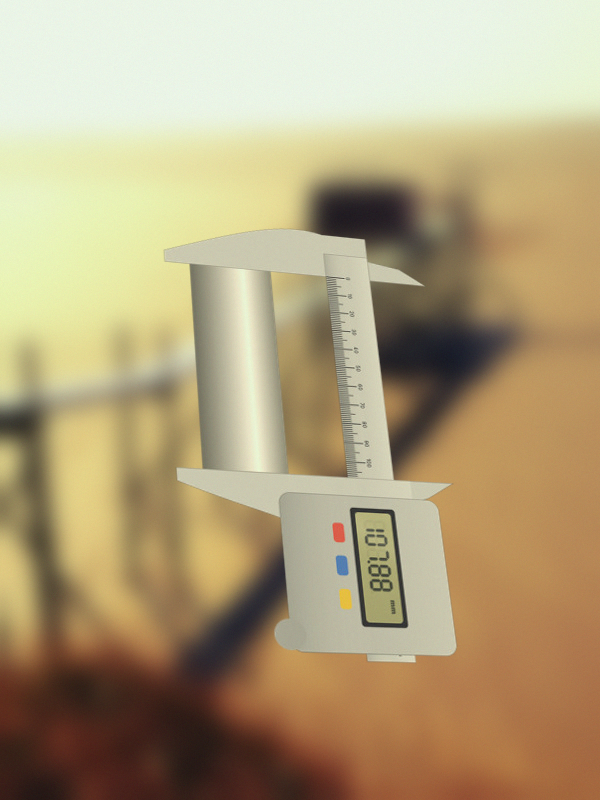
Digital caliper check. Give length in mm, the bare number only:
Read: 107.88
